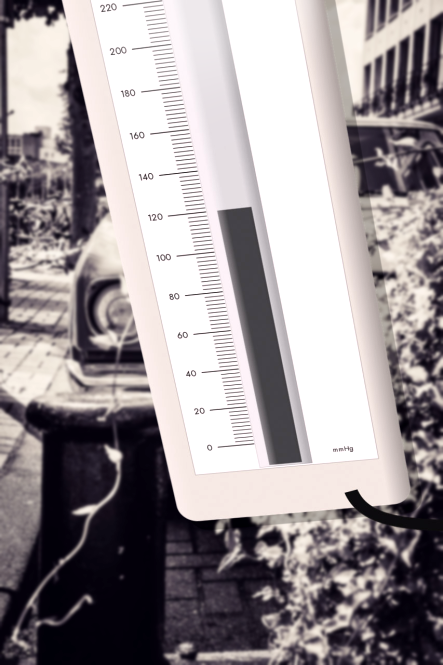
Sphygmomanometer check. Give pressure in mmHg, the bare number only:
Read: 120
